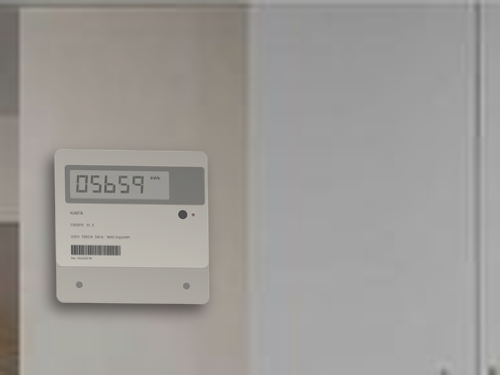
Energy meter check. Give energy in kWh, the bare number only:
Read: 5659
